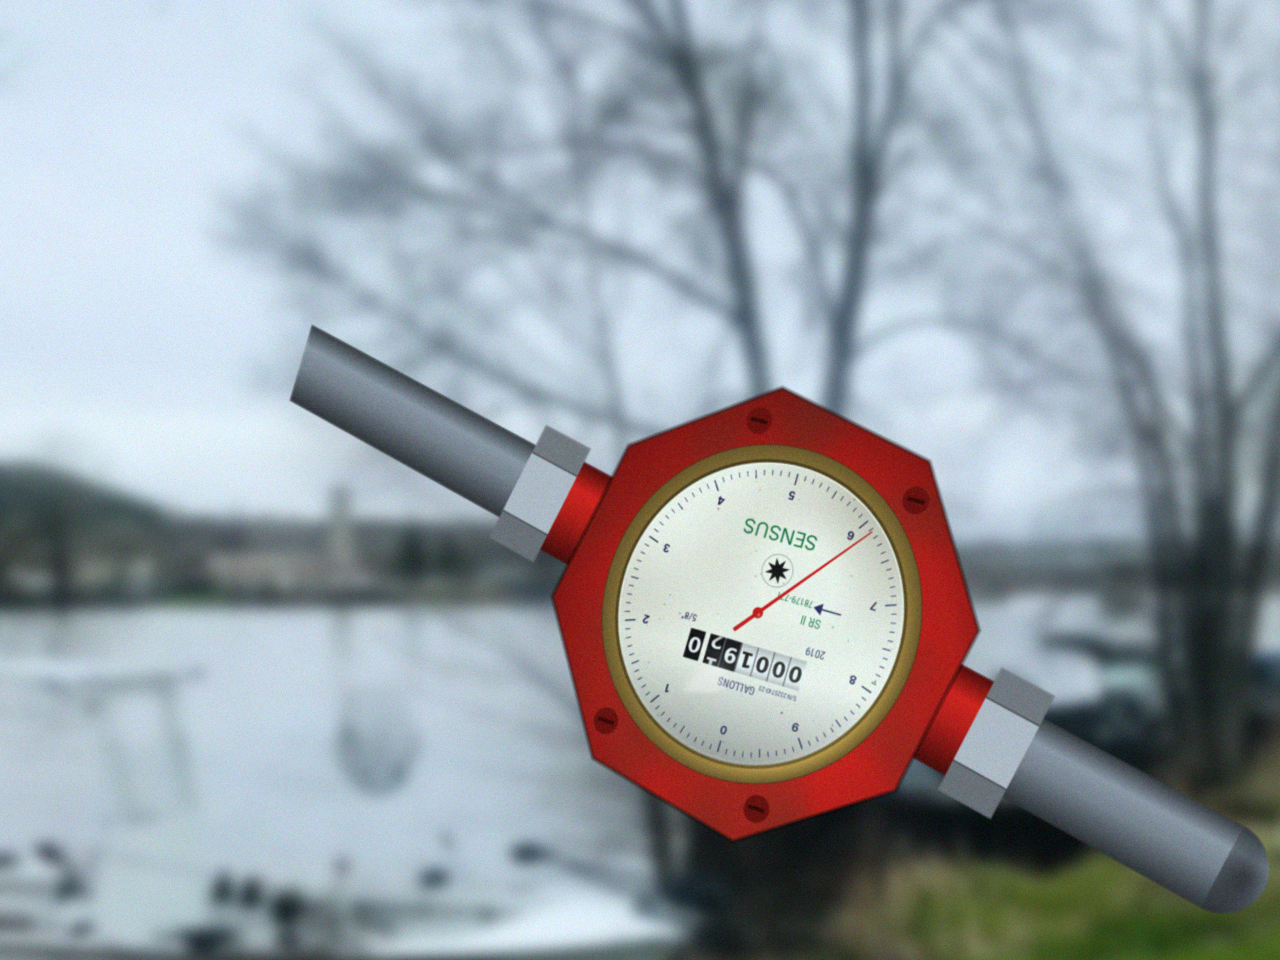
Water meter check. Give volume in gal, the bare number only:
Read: 1916.1
